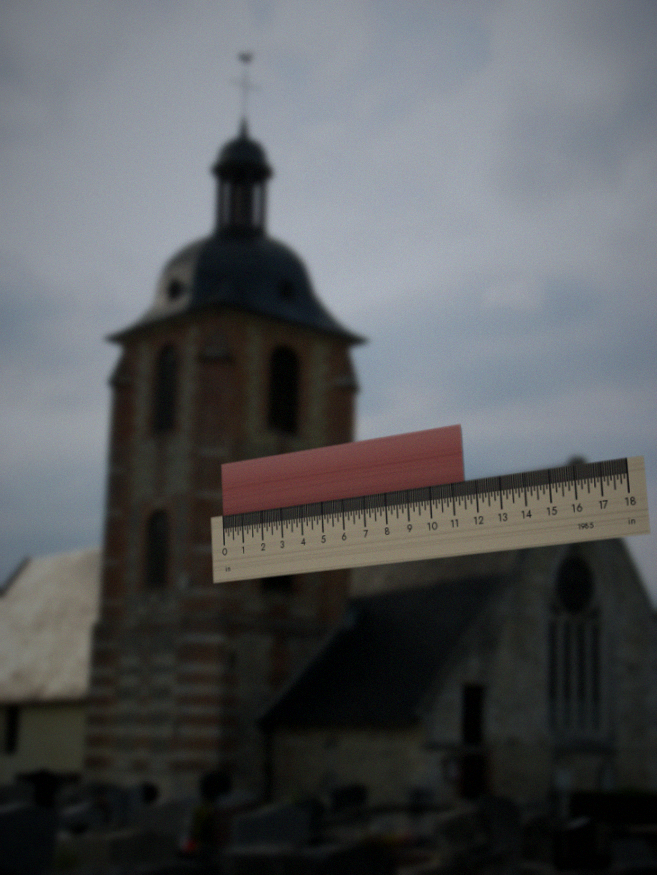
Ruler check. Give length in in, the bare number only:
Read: 11.5
